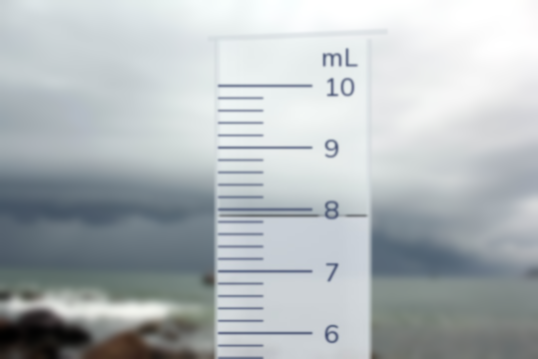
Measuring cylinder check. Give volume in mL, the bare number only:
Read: 7.9
